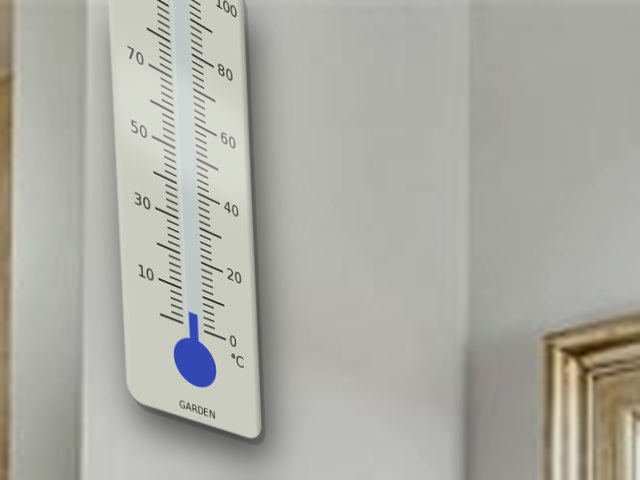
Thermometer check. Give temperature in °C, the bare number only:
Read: 4
